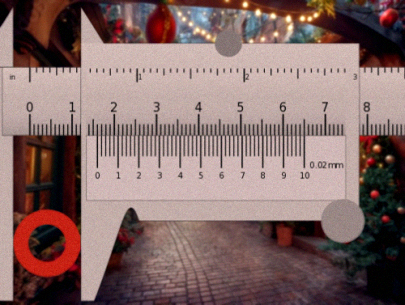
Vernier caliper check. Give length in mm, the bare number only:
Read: 16.0
